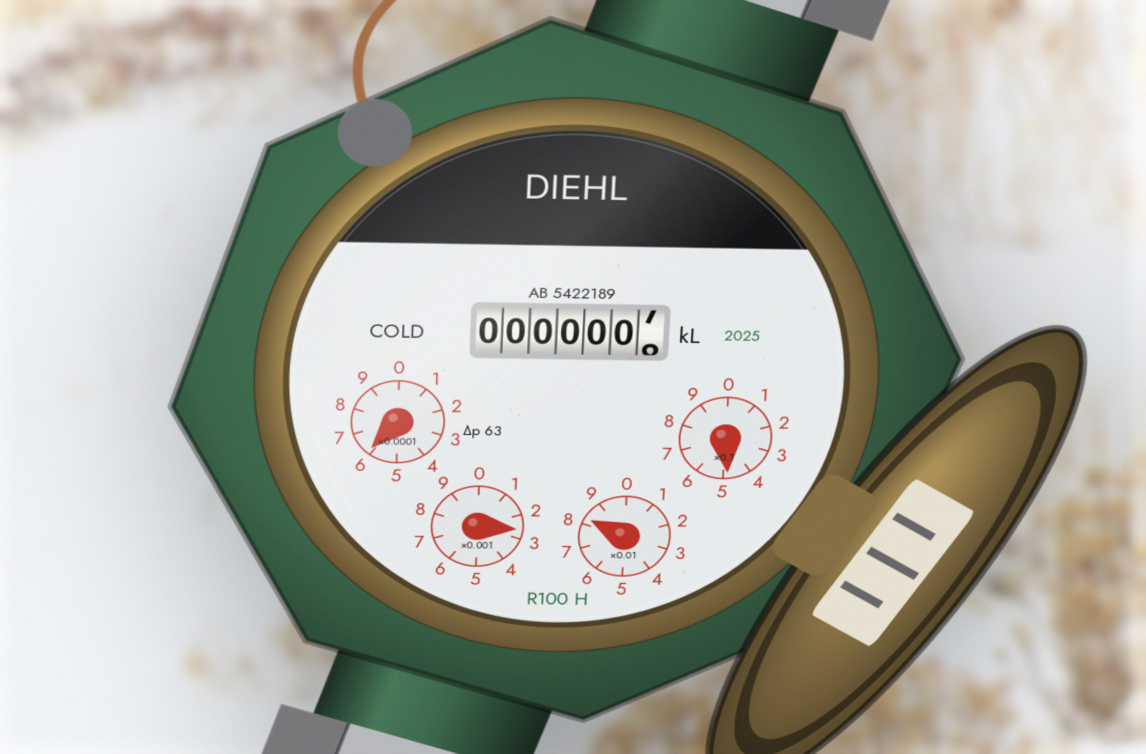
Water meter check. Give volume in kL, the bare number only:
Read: 7.4826
